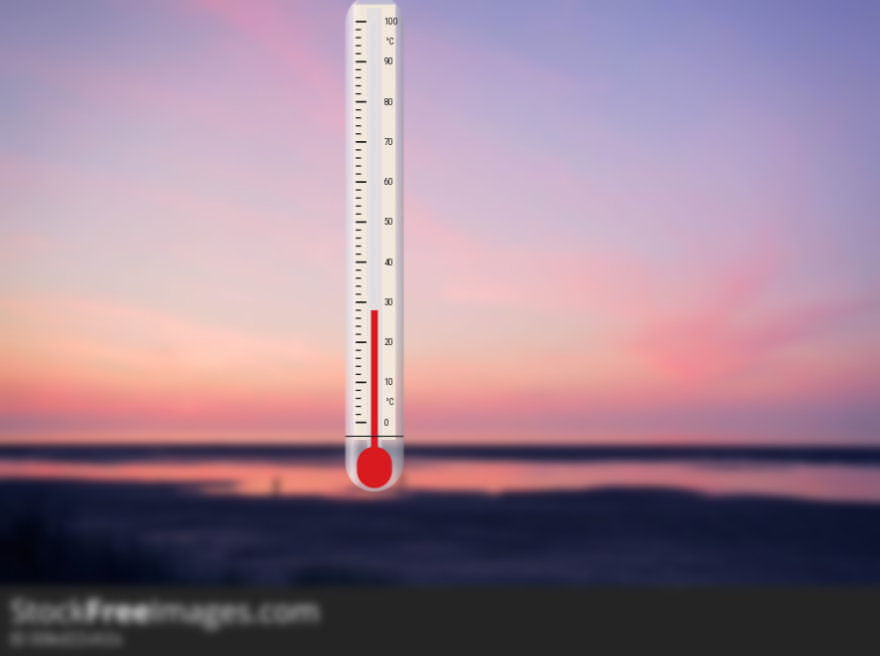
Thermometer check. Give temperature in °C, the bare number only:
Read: 28
